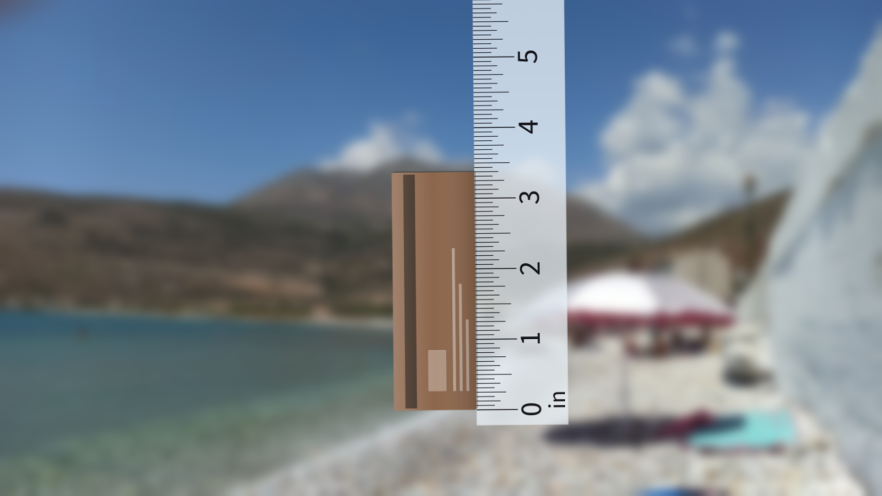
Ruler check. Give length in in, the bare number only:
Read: 3.375
